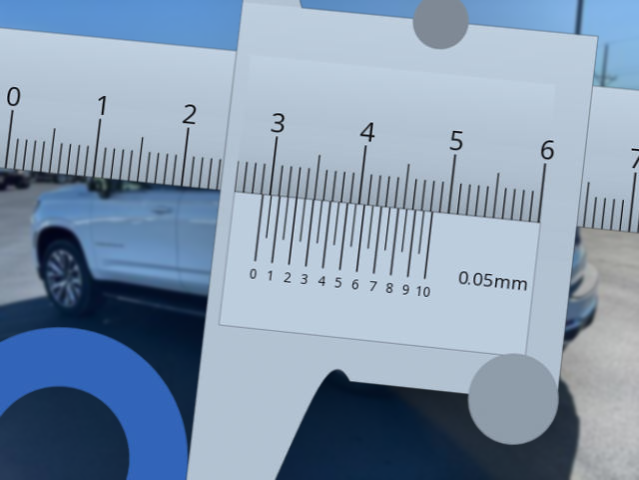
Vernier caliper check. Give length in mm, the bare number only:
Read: 29.2
